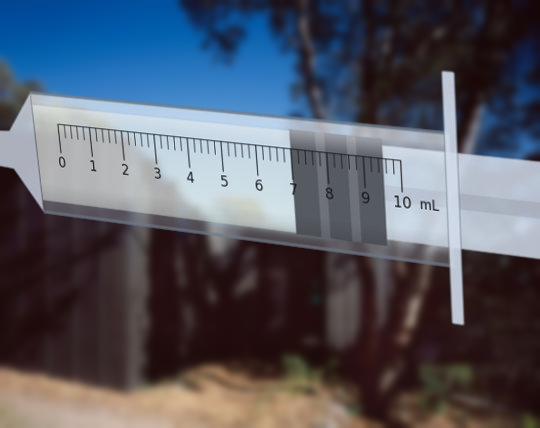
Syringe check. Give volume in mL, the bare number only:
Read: 7
